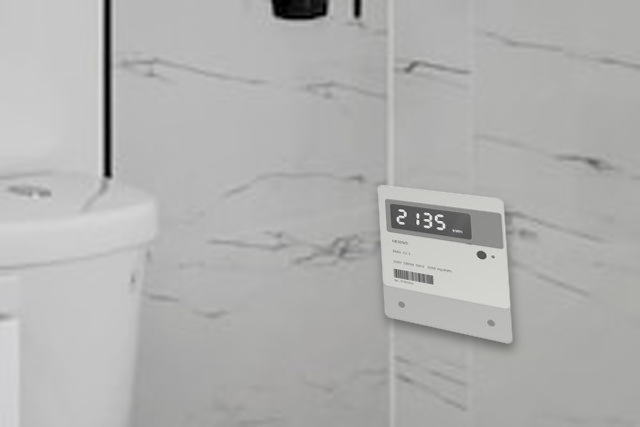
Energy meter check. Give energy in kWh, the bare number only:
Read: 2135
